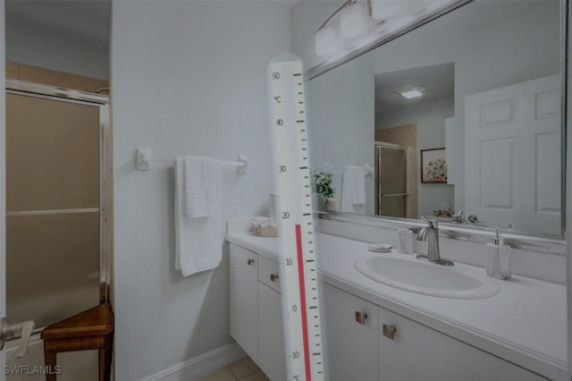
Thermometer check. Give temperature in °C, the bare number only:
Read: 18
